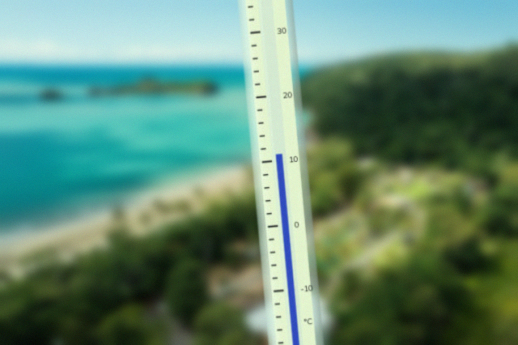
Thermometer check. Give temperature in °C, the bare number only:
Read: 11
